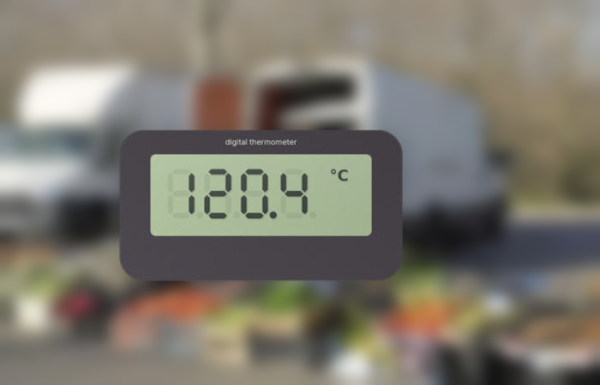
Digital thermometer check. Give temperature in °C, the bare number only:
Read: 120.4
